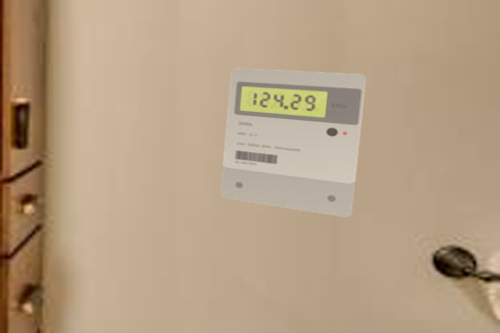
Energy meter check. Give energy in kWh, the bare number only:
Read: 124.29
